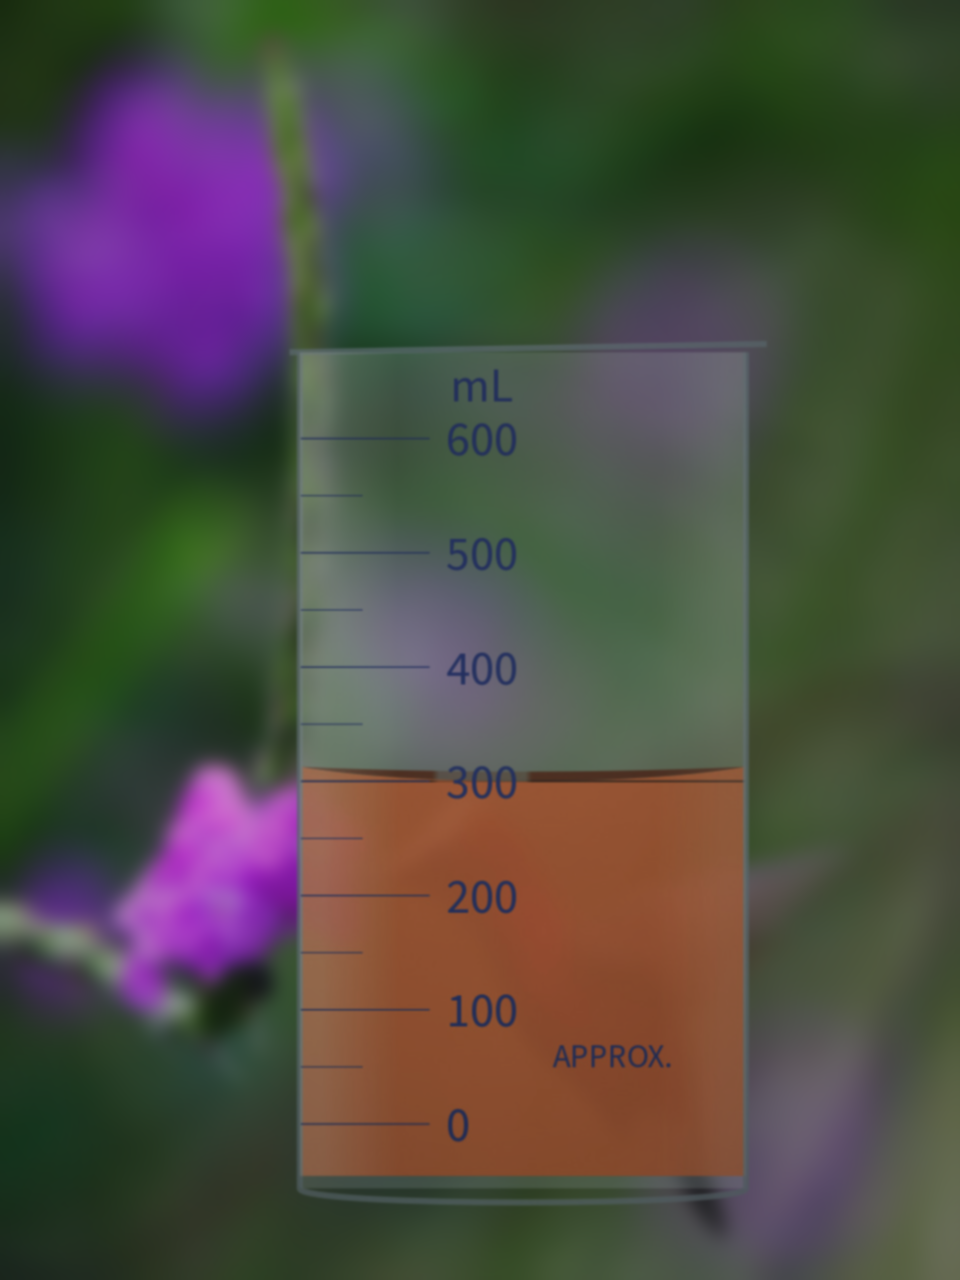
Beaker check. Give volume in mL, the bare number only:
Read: 300
